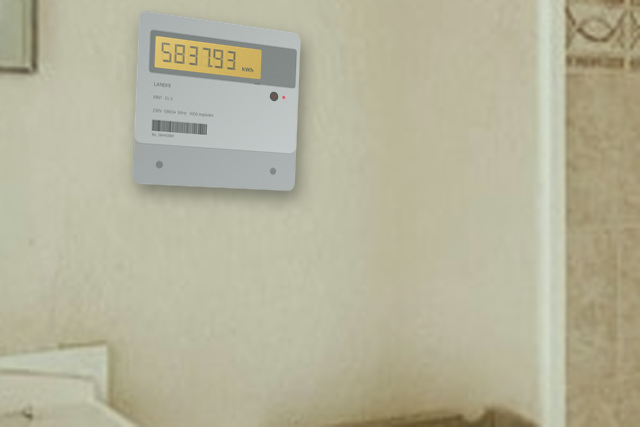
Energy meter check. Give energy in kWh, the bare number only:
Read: 5837.93
